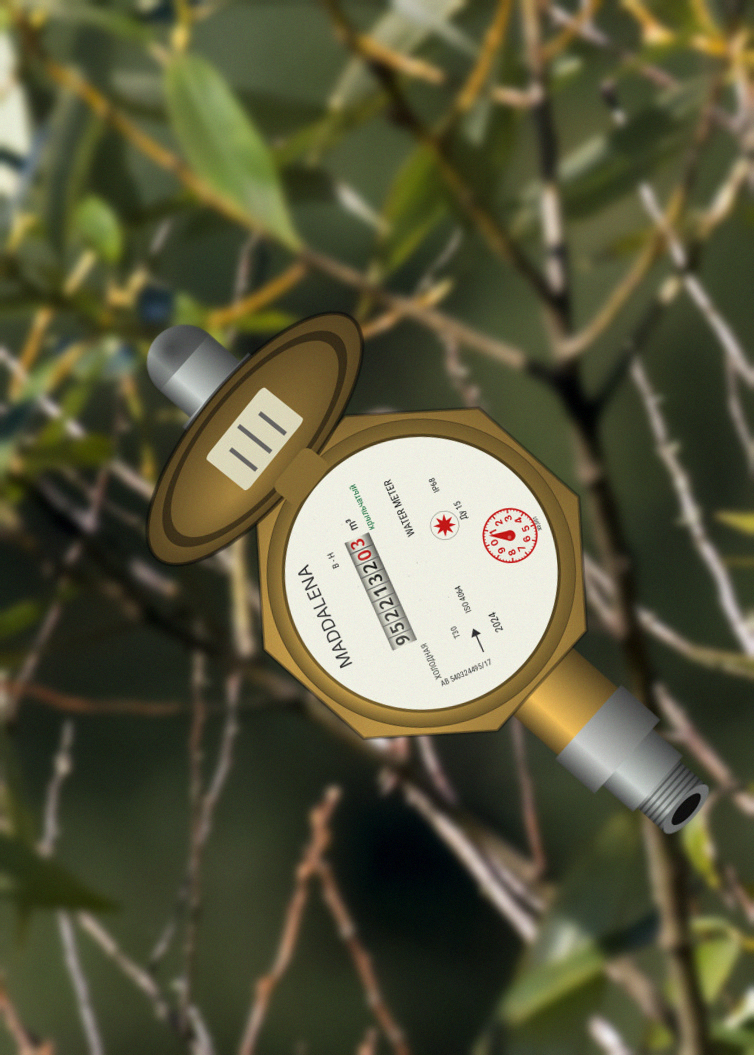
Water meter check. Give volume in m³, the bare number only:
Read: 9522132.030
